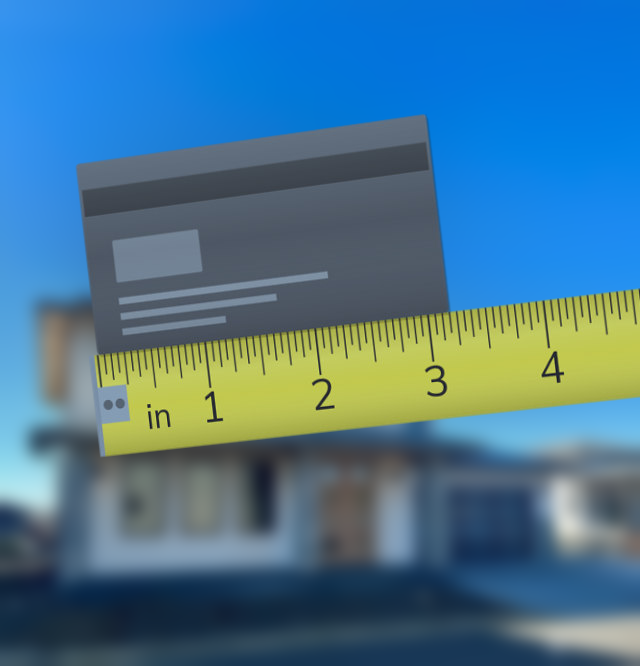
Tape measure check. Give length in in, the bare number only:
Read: 3.1875
